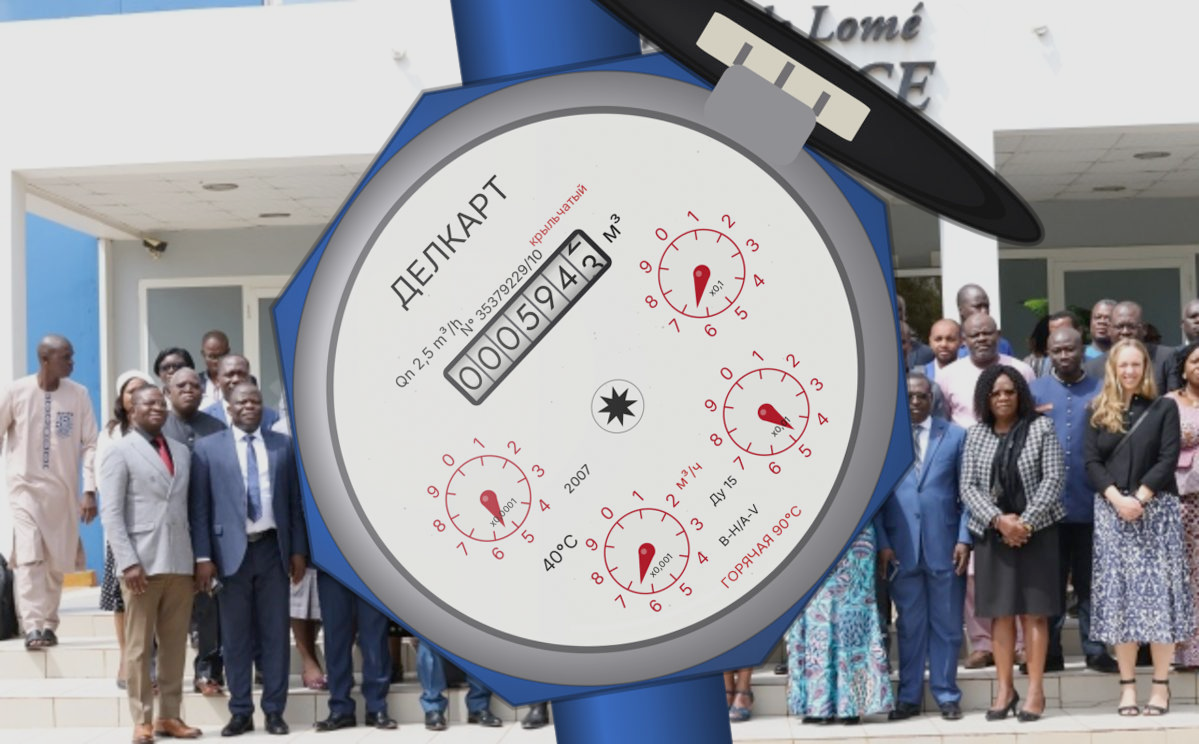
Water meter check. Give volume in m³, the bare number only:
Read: 5942.6465
